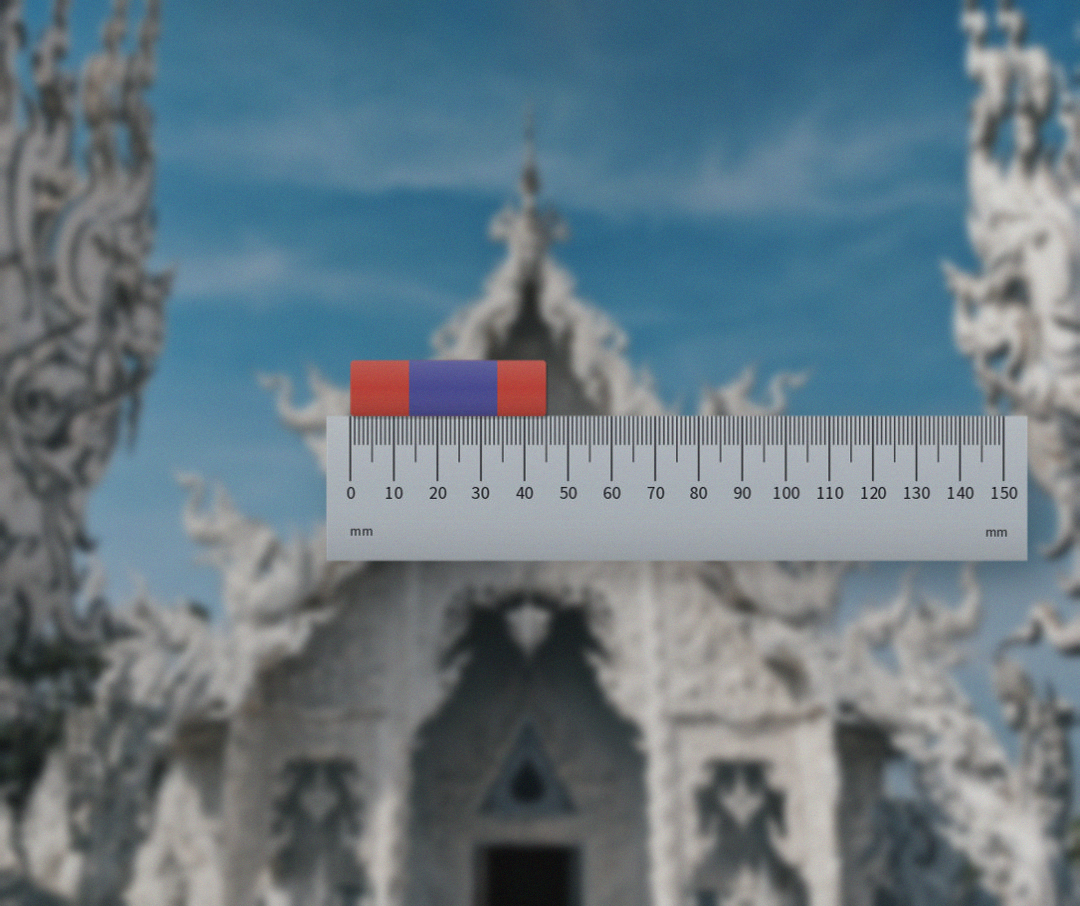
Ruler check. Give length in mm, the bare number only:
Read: 45
